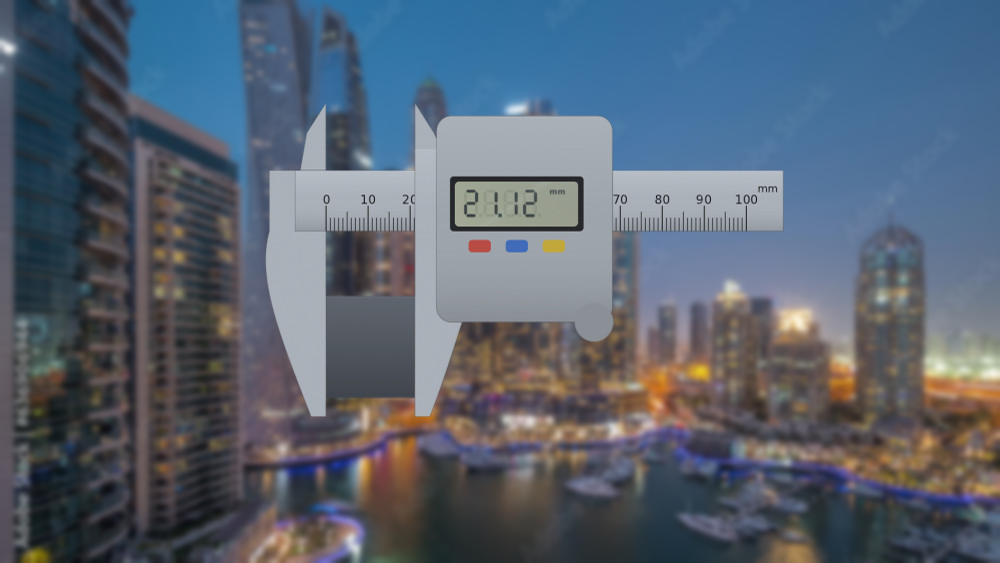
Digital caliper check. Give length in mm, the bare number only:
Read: 21.12
